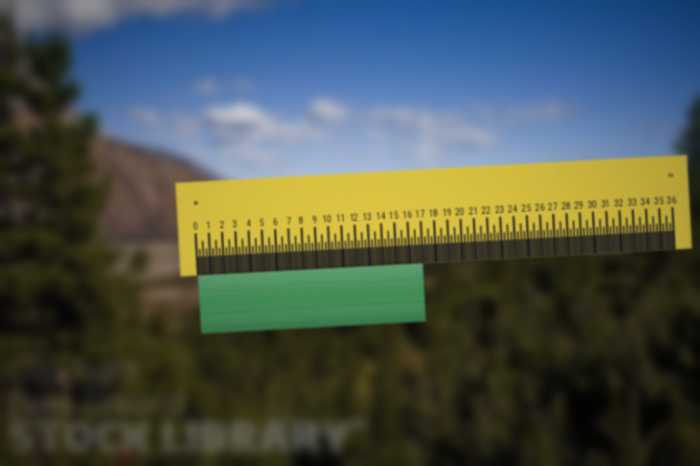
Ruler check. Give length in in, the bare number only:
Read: 17
